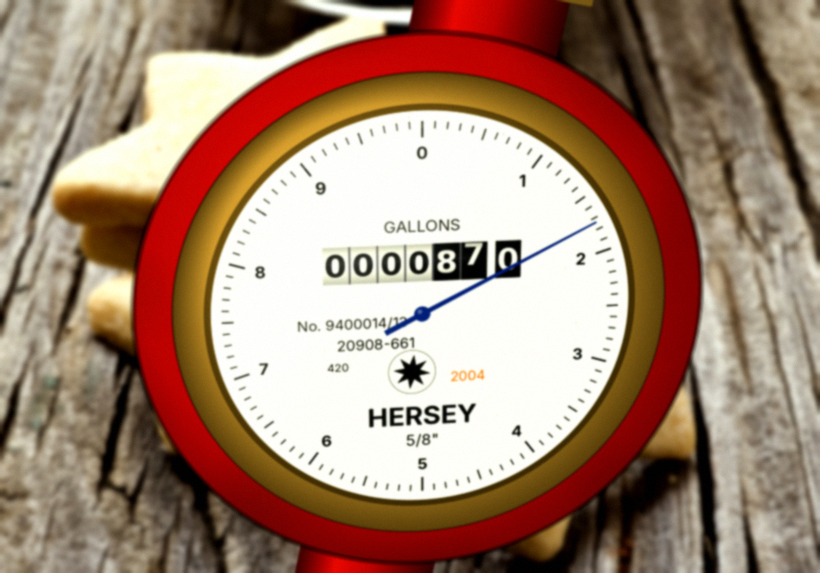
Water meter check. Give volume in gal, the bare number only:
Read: 871.7
